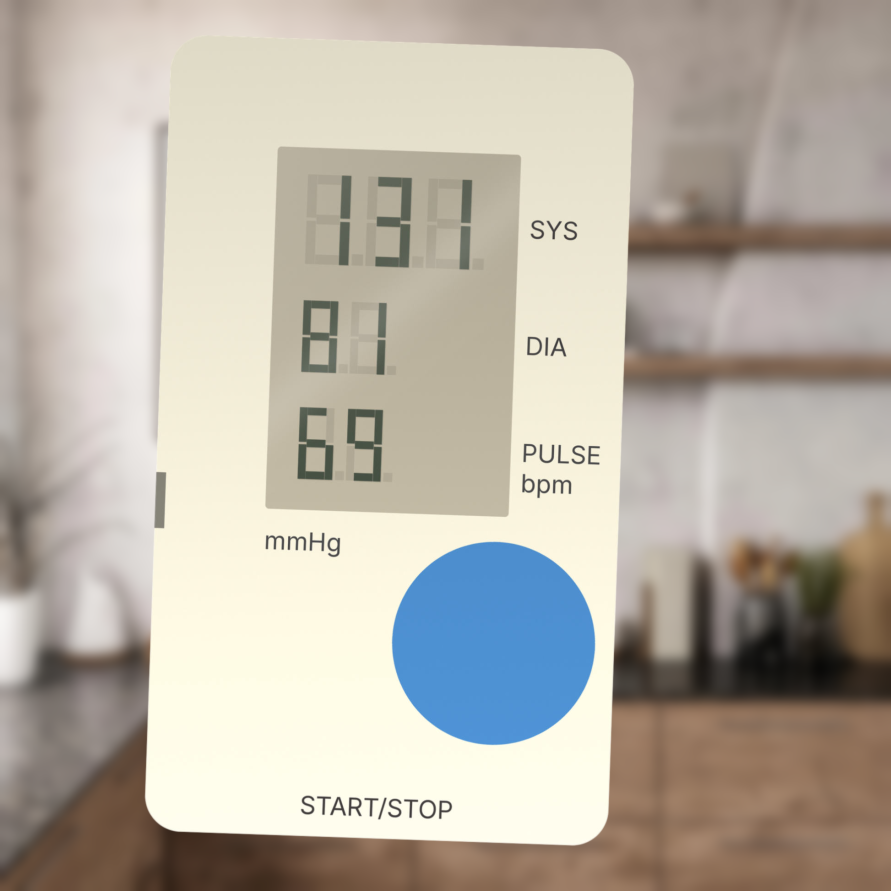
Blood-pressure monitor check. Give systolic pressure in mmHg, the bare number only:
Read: 131
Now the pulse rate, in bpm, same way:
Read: 69
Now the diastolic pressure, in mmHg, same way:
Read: 81
